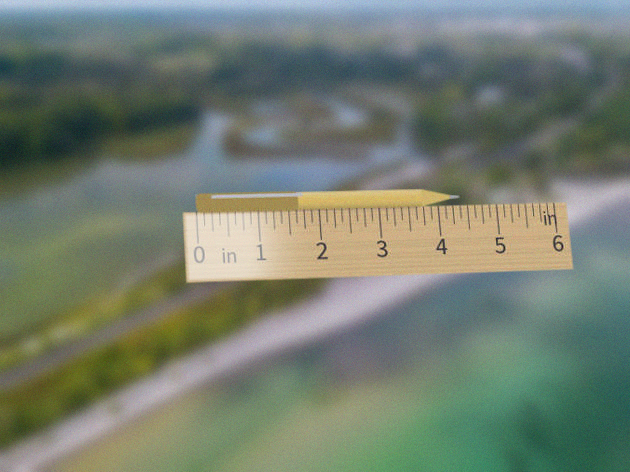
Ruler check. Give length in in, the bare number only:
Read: 4.375
